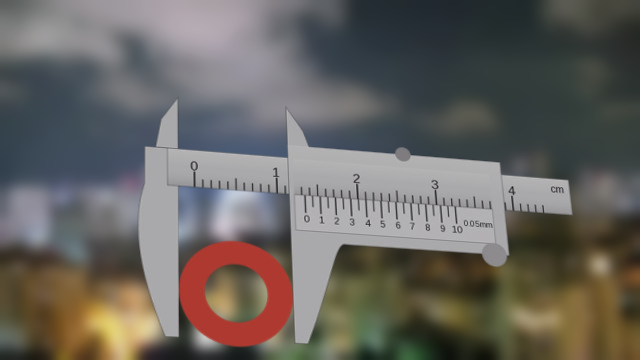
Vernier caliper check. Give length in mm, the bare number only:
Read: 13.4
